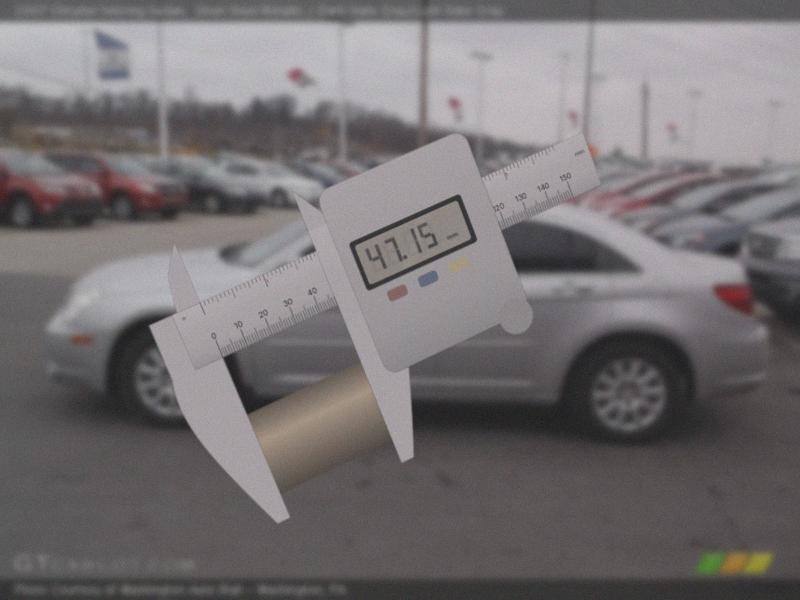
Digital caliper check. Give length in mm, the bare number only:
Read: 47.15
